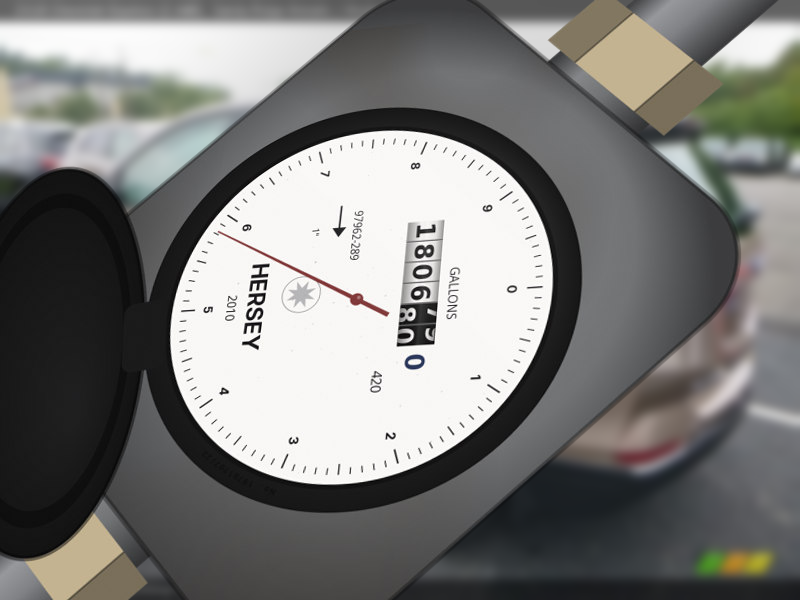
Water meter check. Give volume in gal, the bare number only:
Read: 1806795.8
